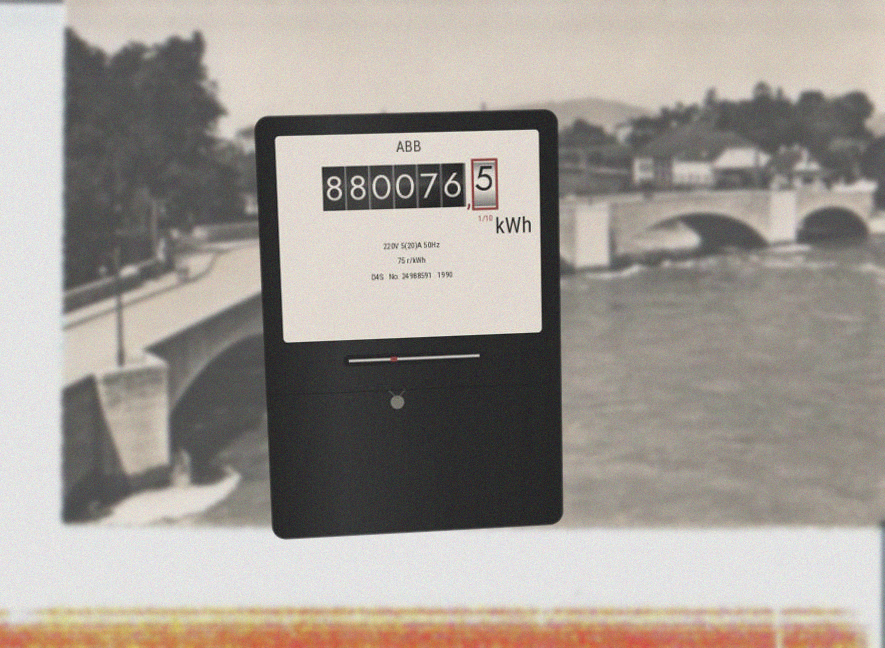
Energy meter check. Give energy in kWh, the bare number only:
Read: 880076.5
